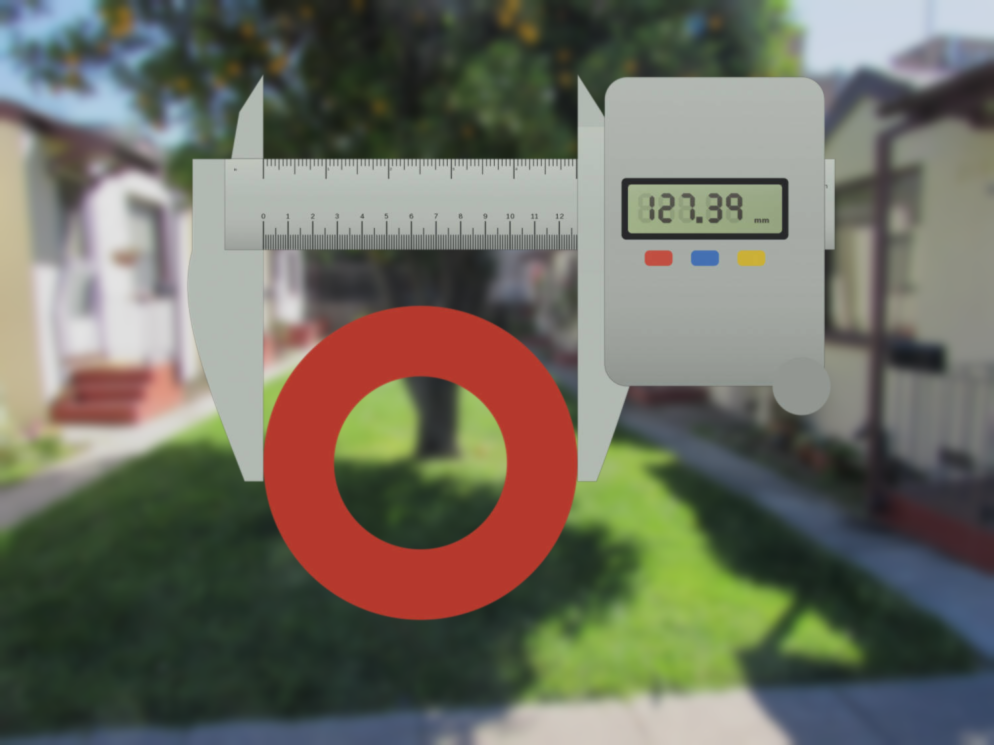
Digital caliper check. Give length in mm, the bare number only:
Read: 127.39
